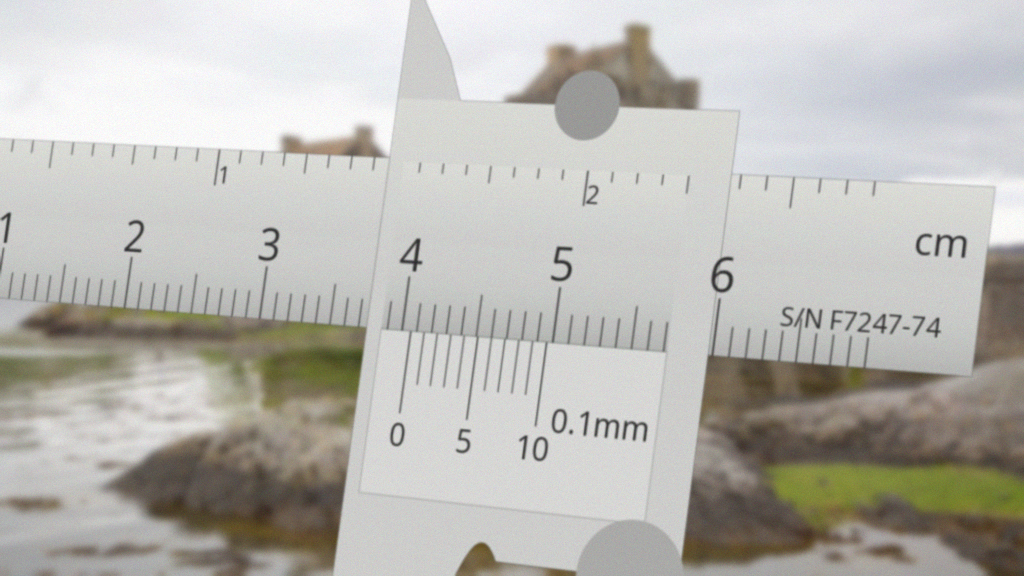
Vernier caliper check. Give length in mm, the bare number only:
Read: 40.6
